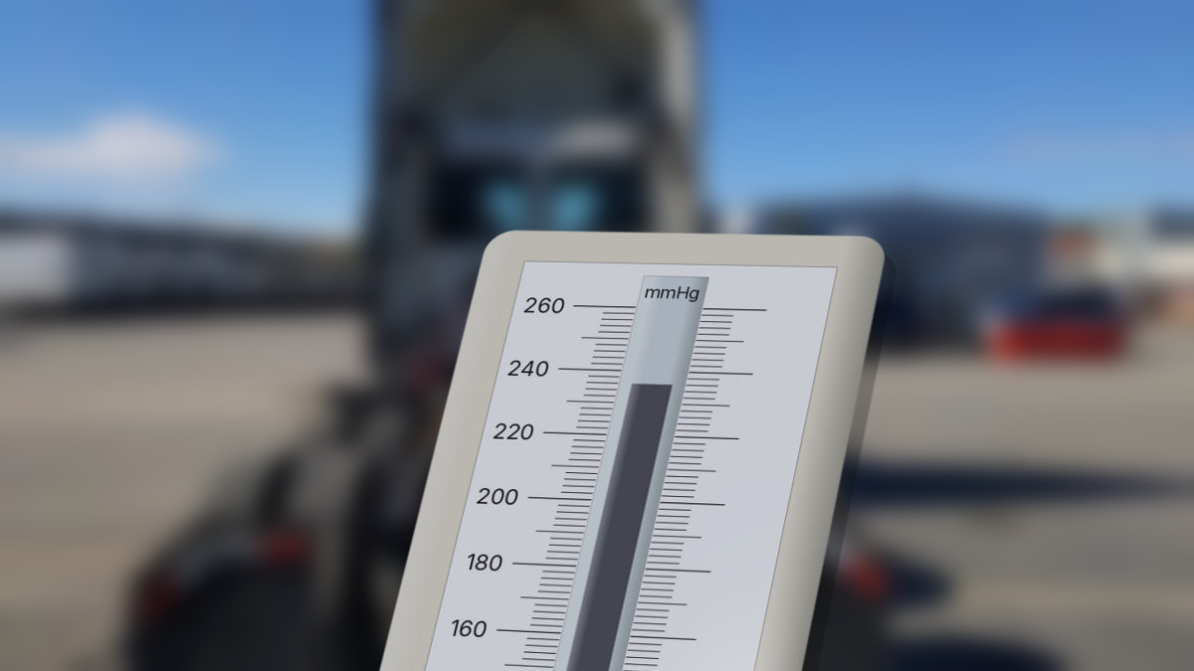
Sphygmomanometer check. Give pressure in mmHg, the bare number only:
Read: 236
